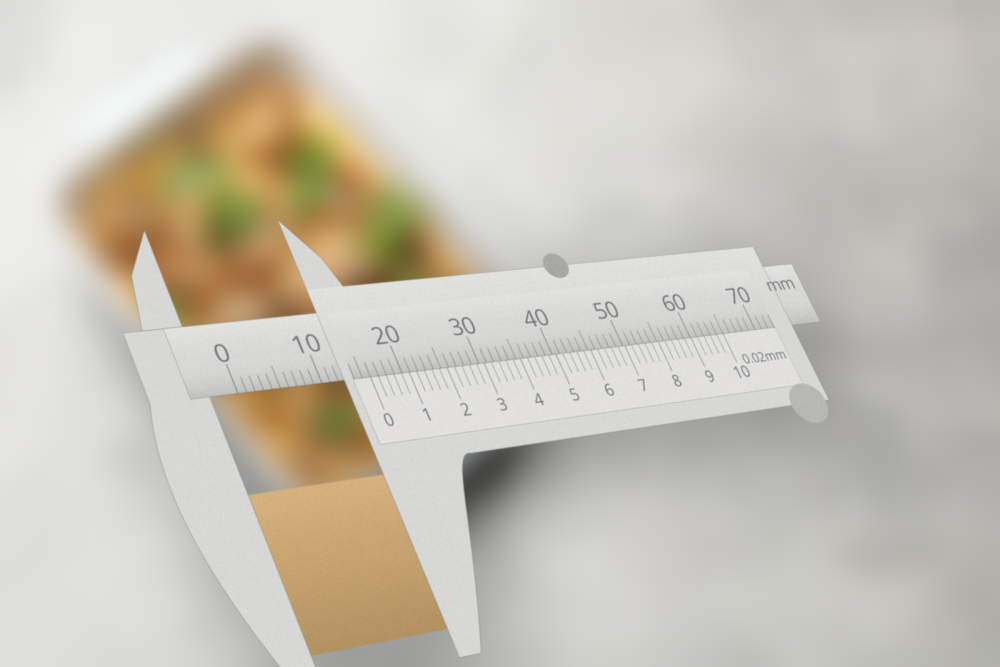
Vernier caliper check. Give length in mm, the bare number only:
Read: 16.0
